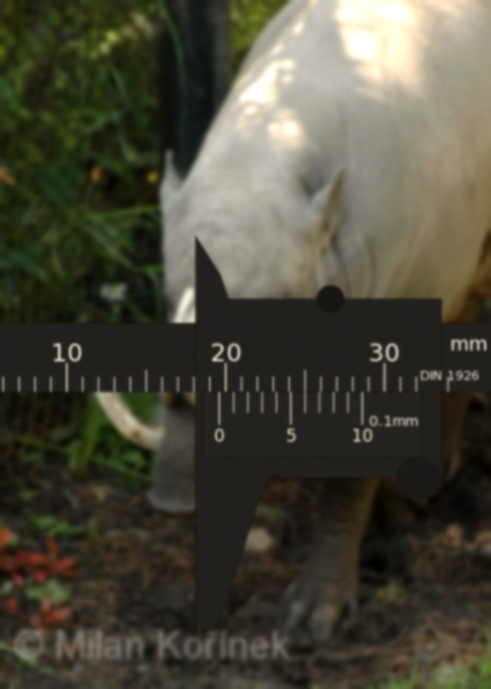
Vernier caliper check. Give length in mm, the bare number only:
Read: 19.6
